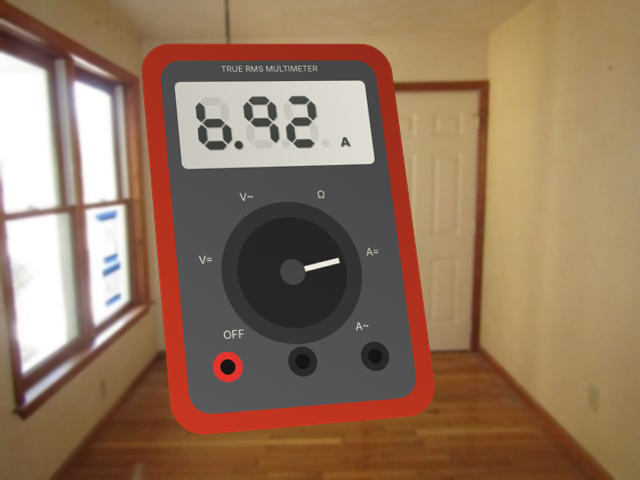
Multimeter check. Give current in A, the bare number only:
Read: 6.92
